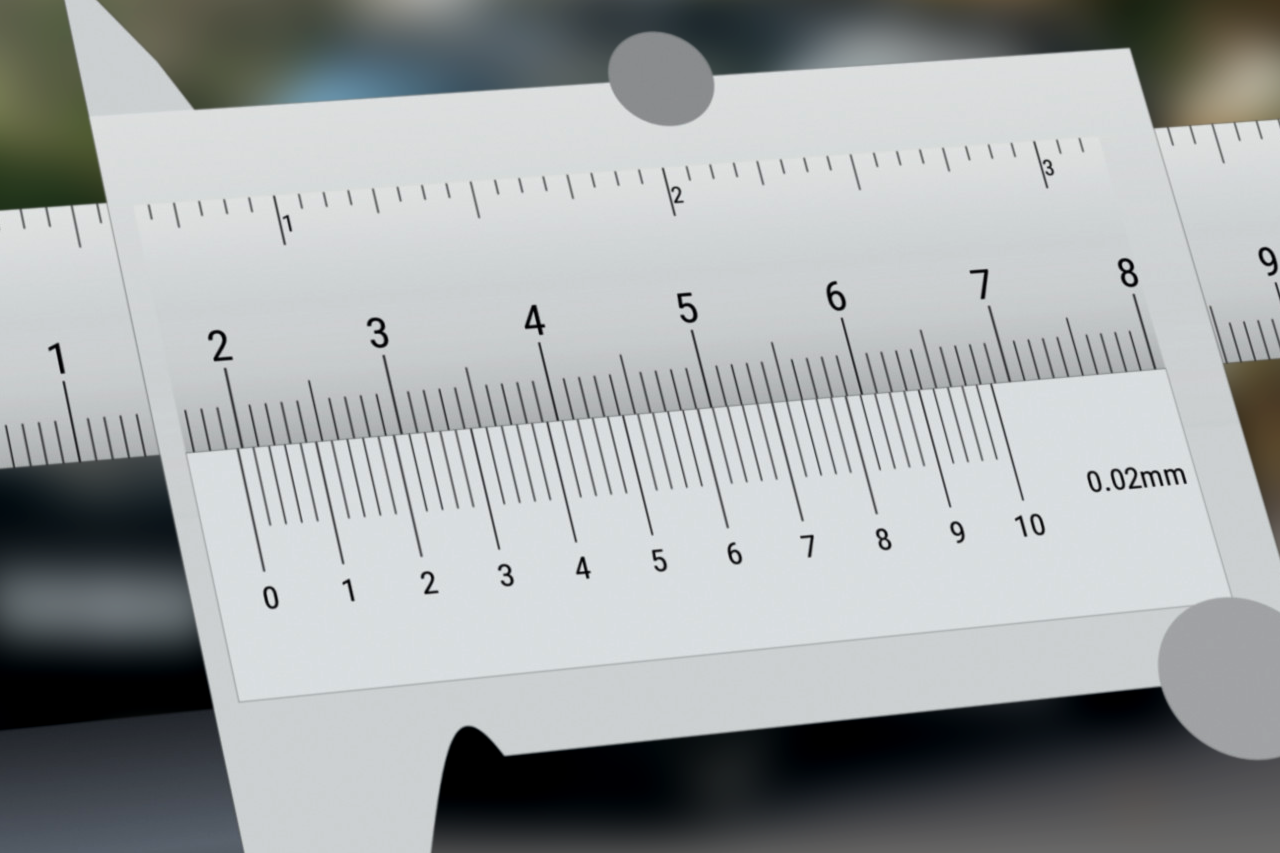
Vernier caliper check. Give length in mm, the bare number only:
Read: 19.7
